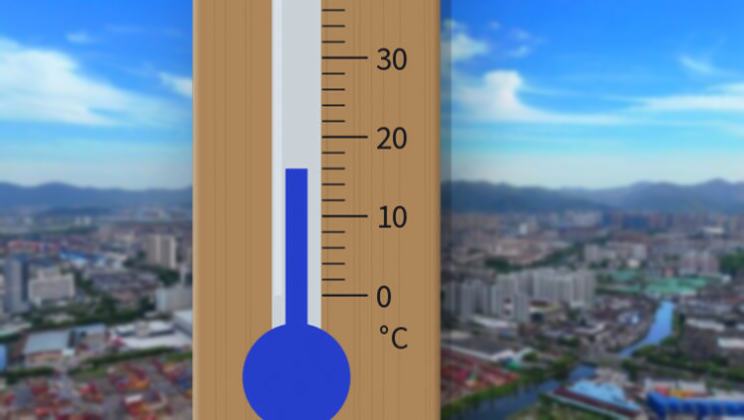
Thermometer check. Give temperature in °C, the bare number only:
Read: 16
